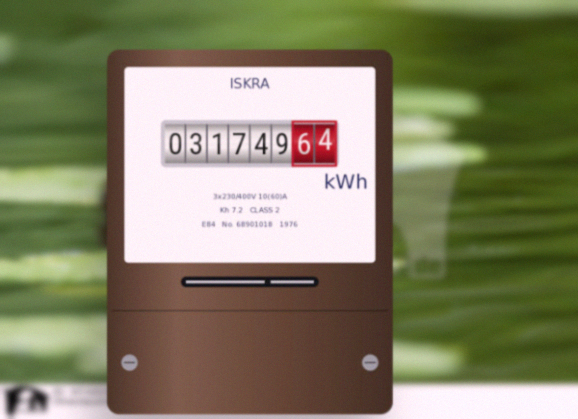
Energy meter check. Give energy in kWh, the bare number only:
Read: 31749.64
